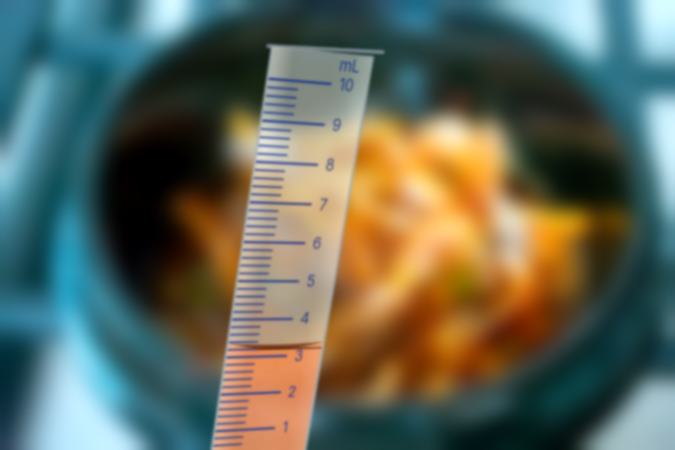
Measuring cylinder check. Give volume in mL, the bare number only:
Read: 3.2
